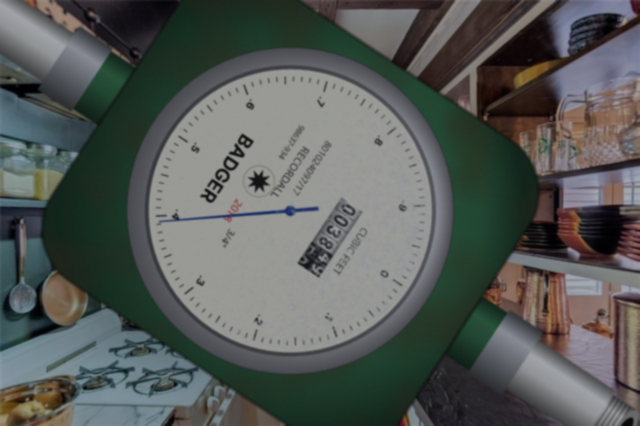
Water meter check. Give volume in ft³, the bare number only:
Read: 3849.39
